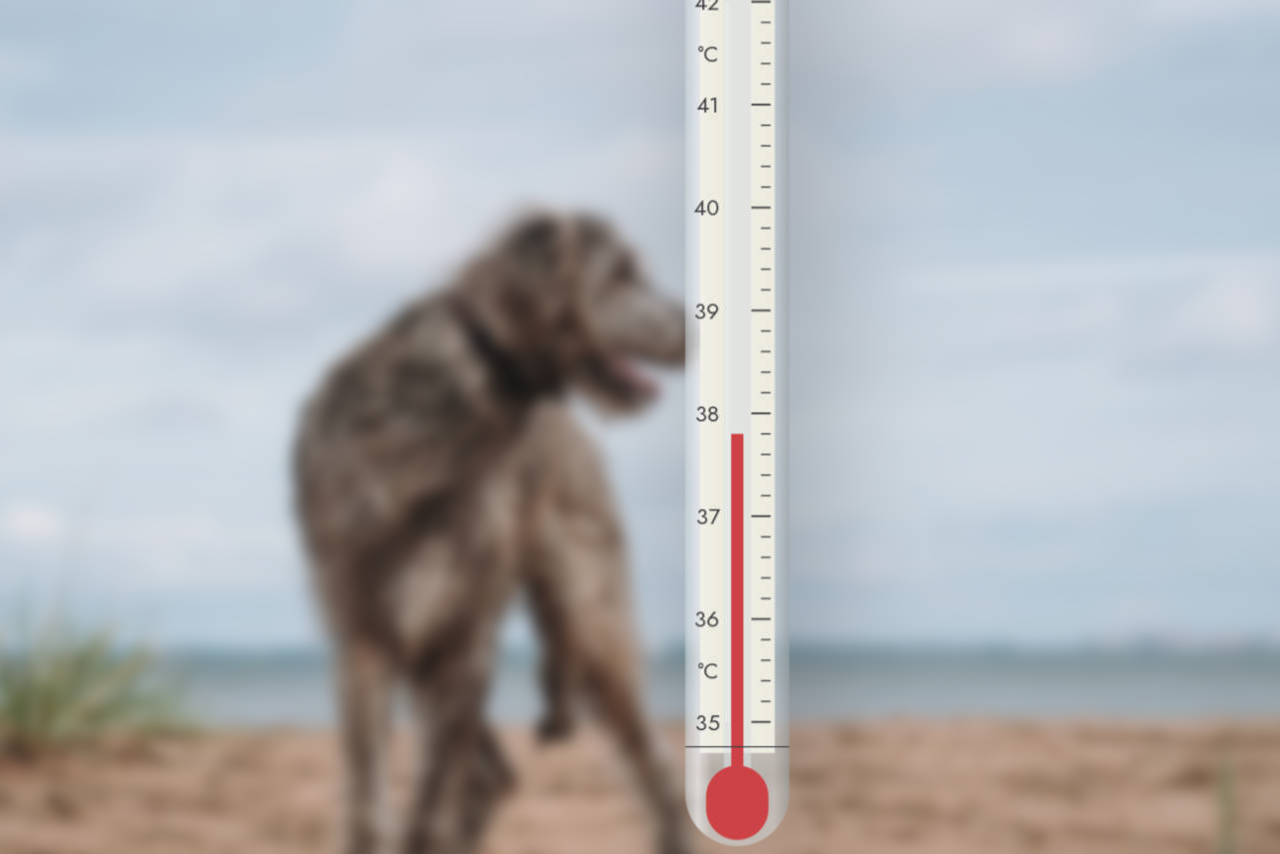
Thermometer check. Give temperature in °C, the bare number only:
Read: 37.8
